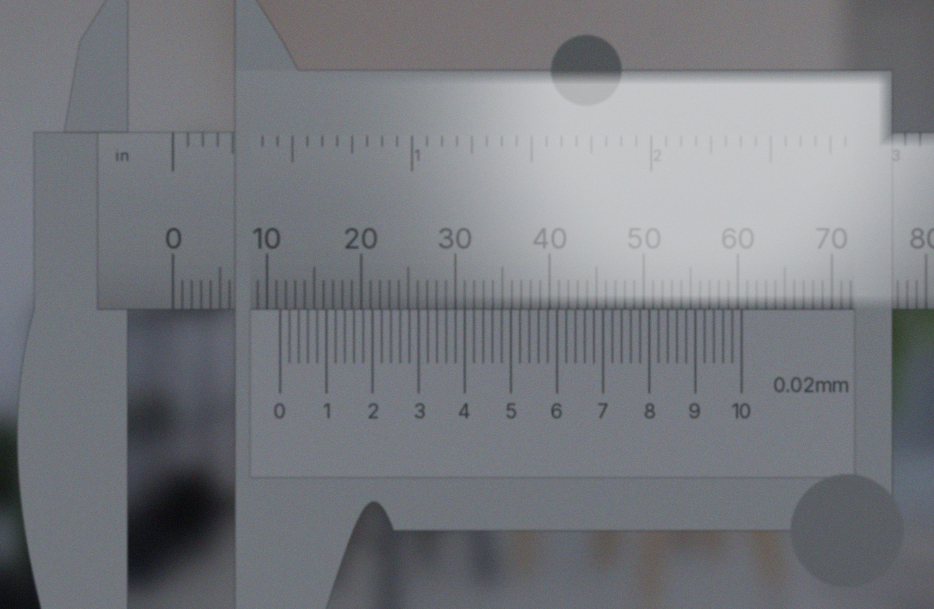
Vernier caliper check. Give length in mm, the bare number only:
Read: 11.4
